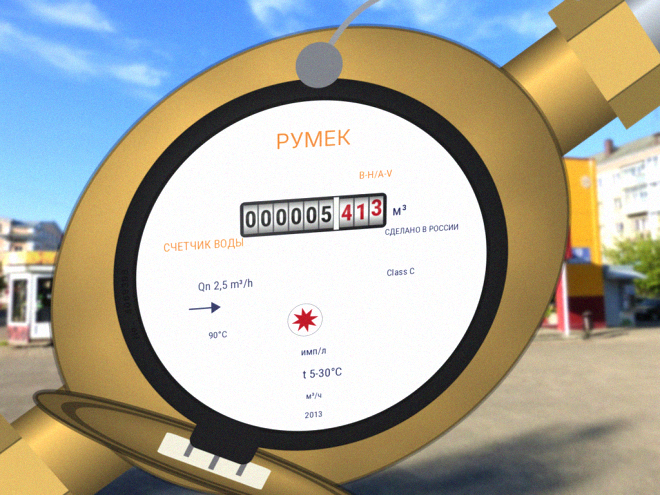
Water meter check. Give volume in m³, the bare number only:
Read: 5.413
